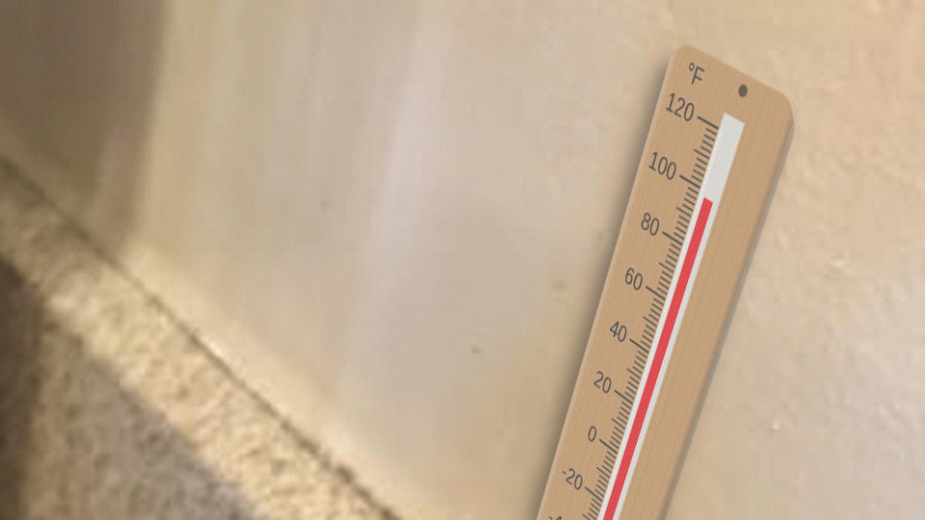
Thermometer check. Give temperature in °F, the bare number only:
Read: 98
